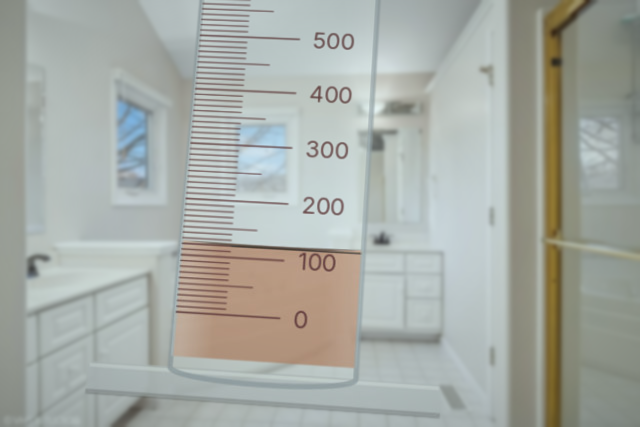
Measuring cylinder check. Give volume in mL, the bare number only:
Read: 120
